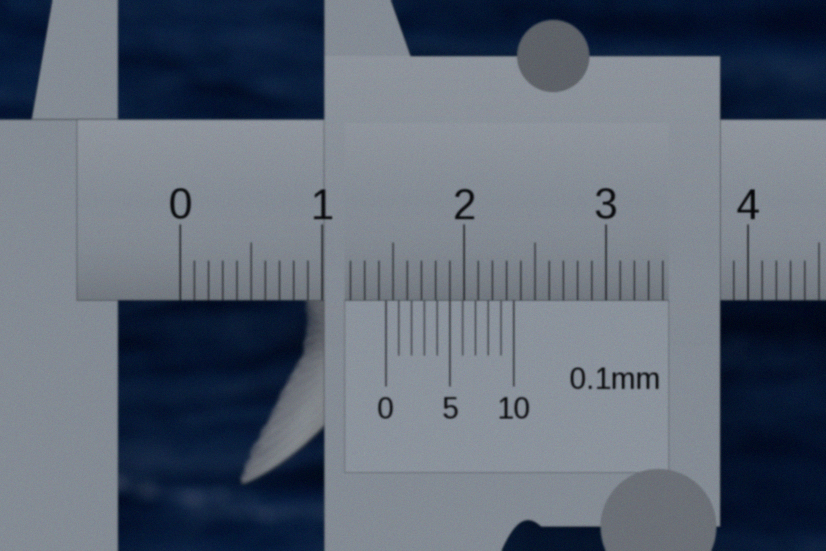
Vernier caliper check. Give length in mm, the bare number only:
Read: 14.5
